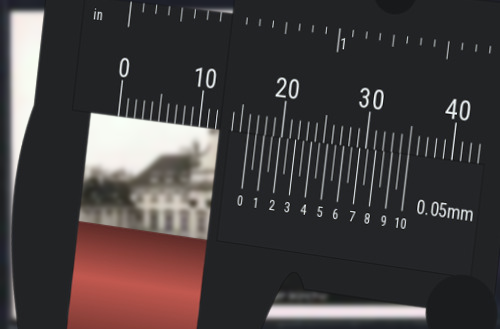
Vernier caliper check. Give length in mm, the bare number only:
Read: 16.0
